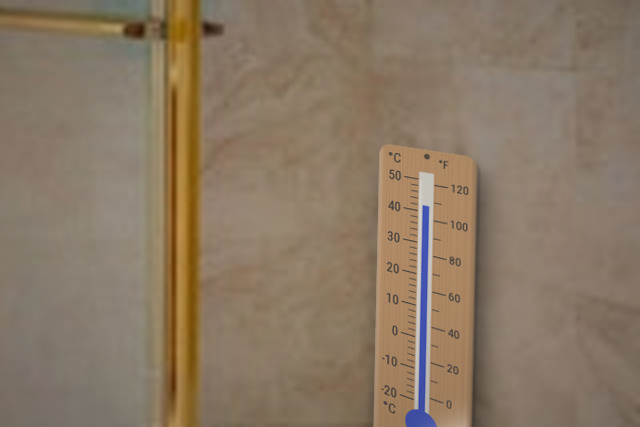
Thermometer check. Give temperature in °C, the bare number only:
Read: 42
